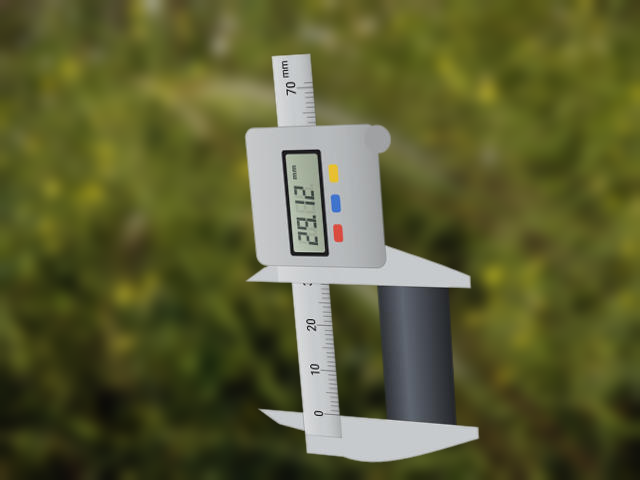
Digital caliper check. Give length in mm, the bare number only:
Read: 29.12
